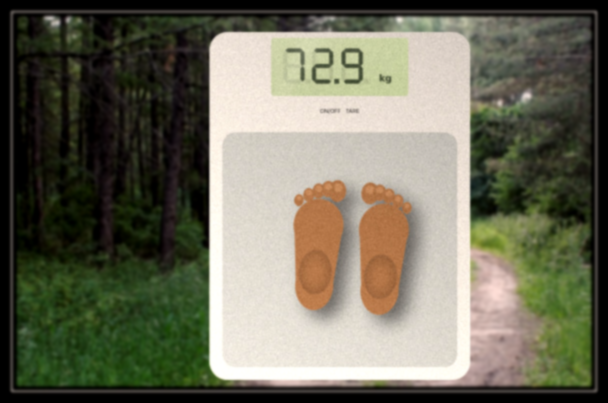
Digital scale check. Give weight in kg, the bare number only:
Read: 72.9
